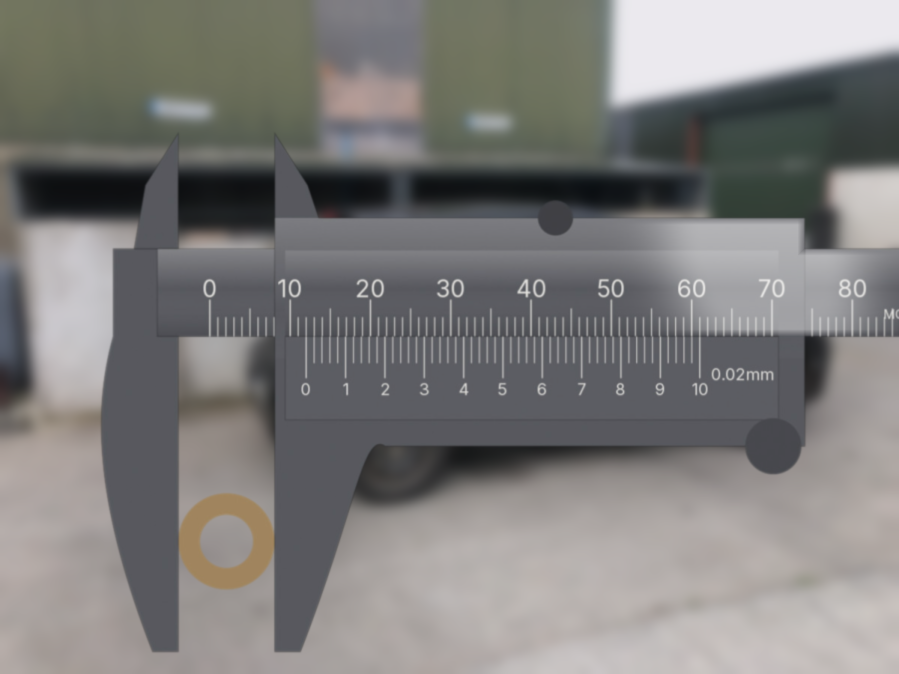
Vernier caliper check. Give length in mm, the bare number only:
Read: 12.0
